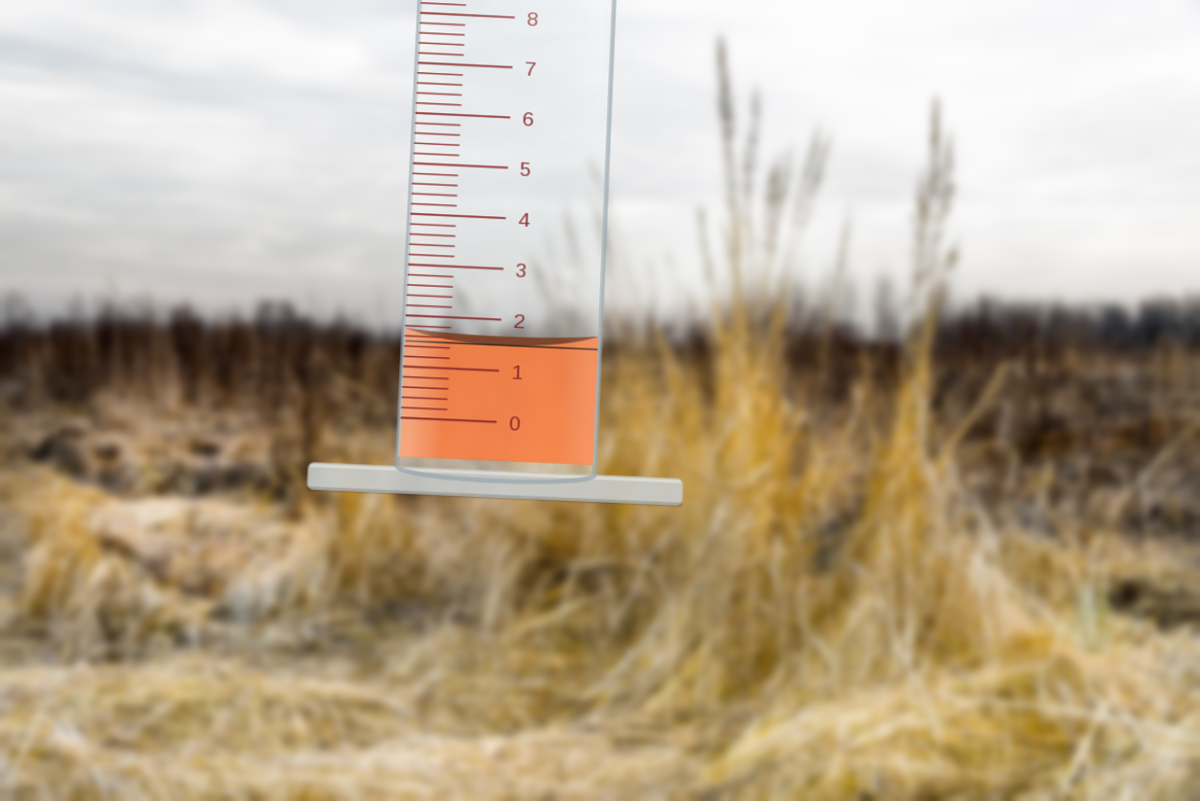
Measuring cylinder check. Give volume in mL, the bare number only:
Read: 1.5
